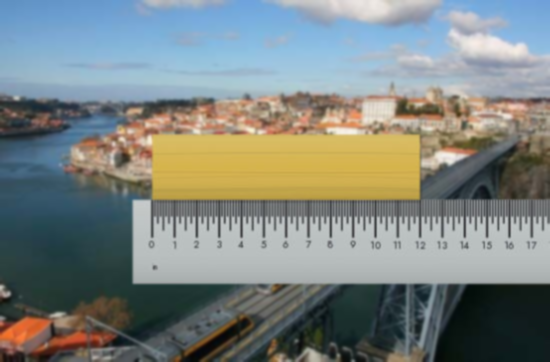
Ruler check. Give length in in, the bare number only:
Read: 12
